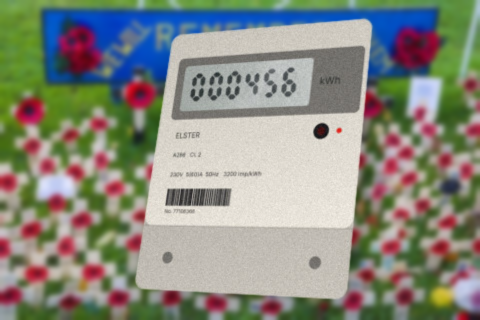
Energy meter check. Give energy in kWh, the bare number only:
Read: 456
